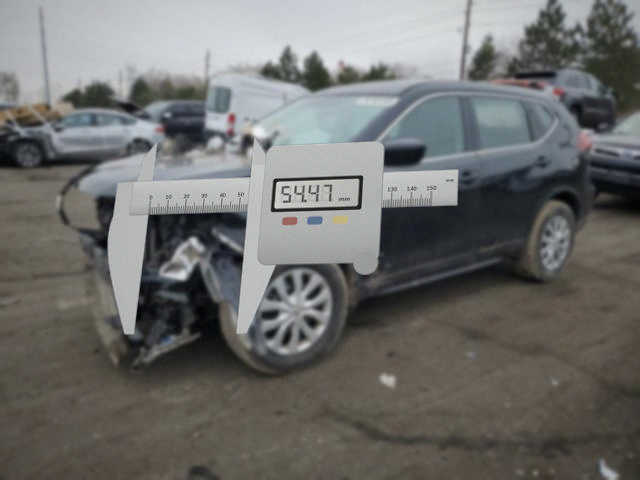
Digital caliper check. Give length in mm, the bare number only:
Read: 54.47
